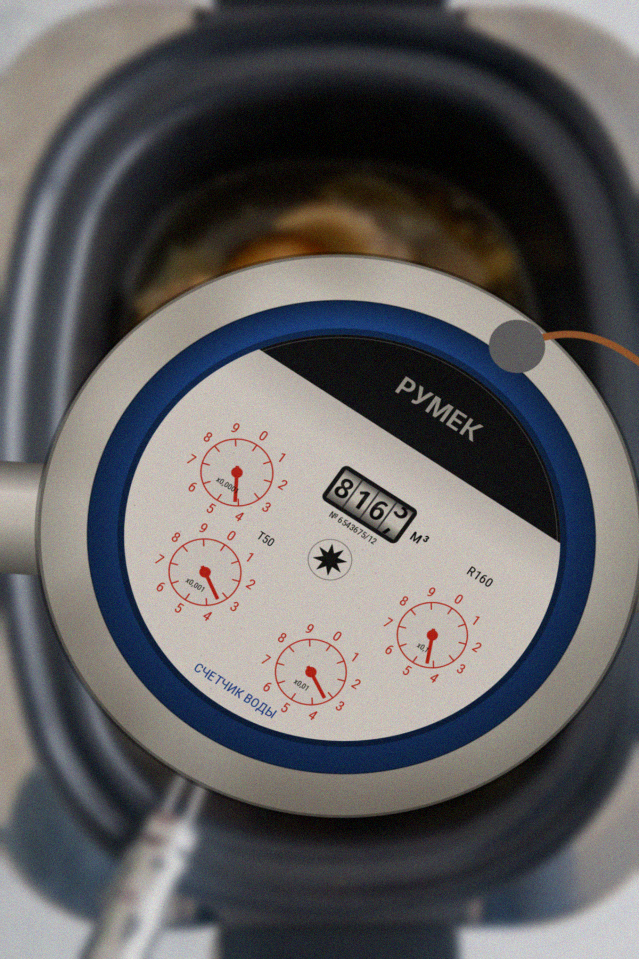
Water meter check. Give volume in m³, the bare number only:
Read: 8163.4334
